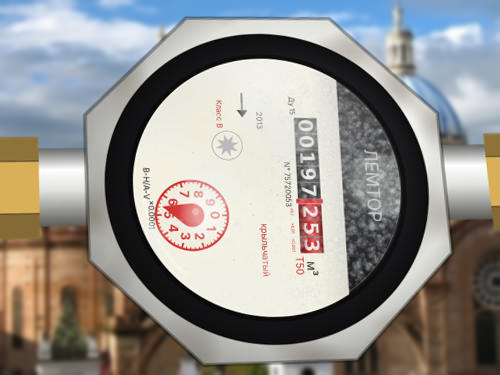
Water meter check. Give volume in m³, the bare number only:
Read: 197.2535
